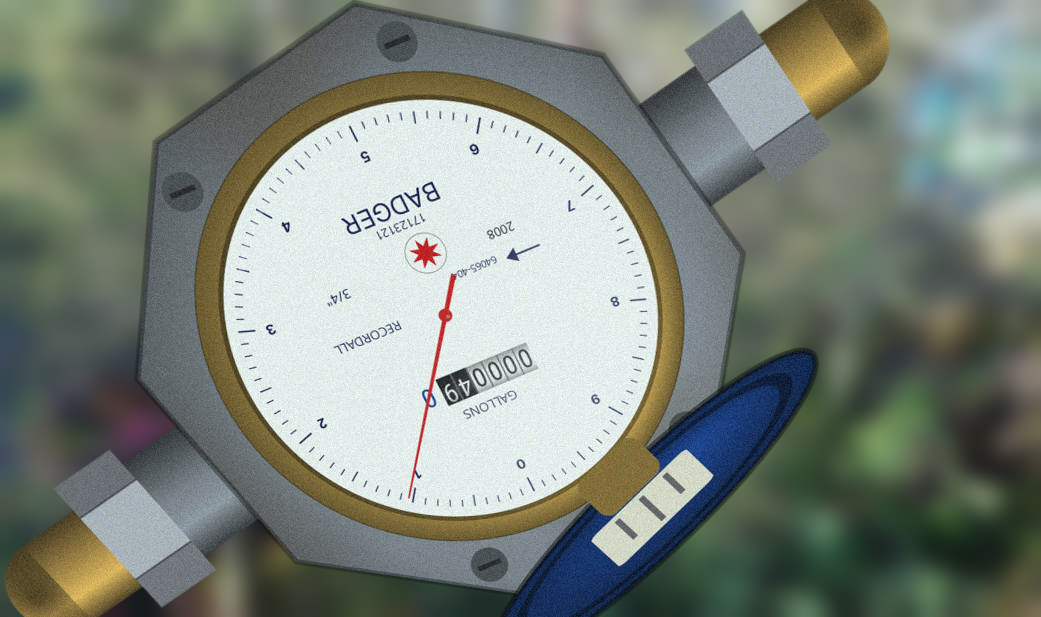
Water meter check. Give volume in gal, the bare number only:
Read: 491.0
